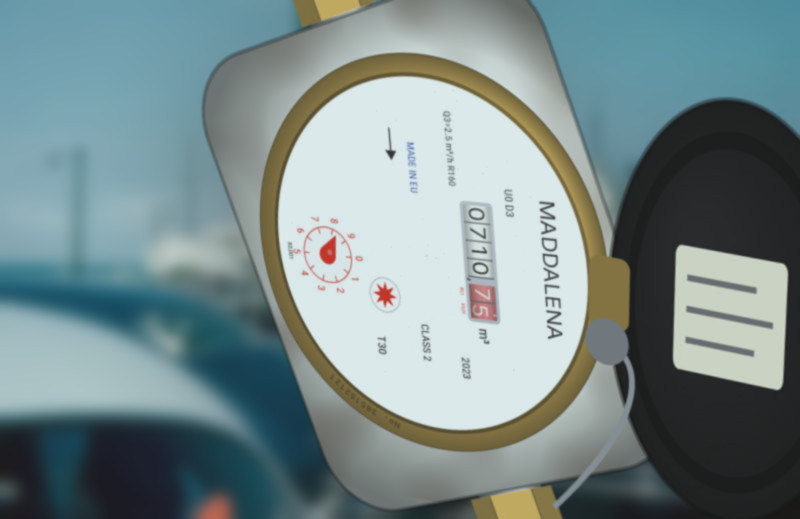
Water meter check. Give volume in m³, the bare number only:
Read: 710.748
